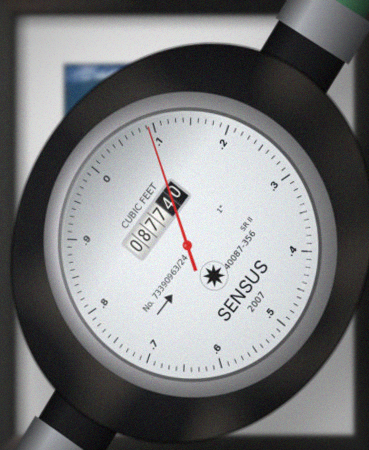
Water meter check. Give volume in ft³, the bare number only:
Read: 87740.09
